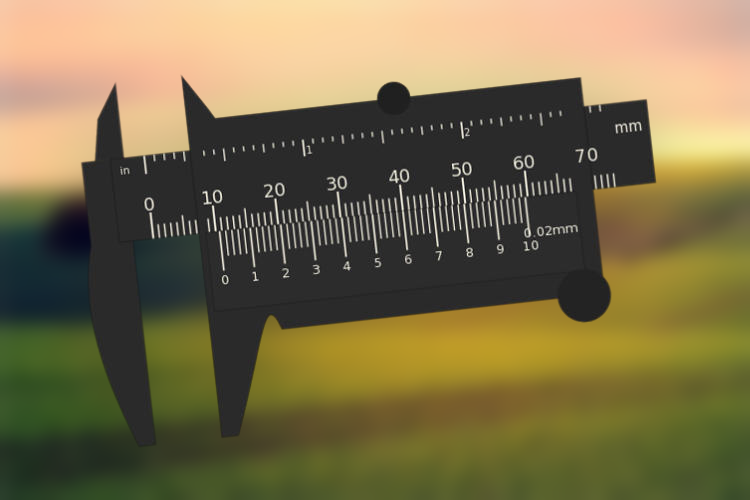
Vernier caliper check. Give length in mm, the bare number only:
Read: 10.6
